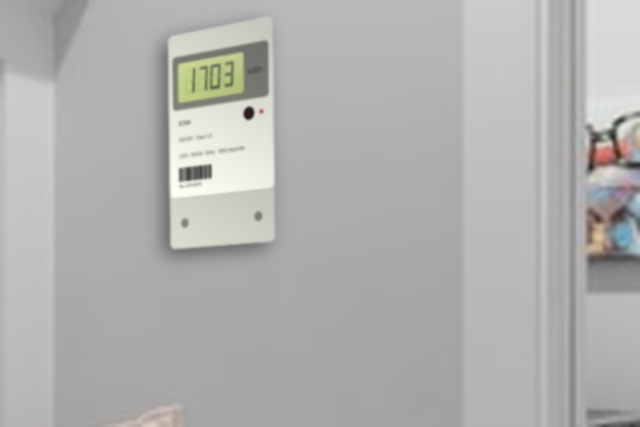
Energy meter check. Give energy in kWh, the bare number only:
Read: 1703
